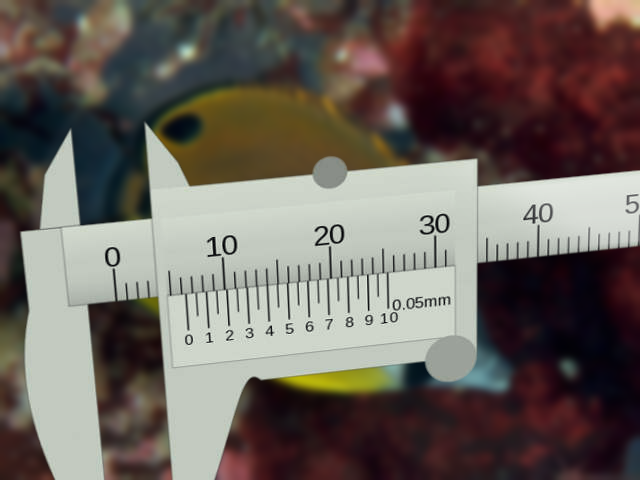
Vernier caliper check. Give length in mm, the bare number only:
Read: 6.4
